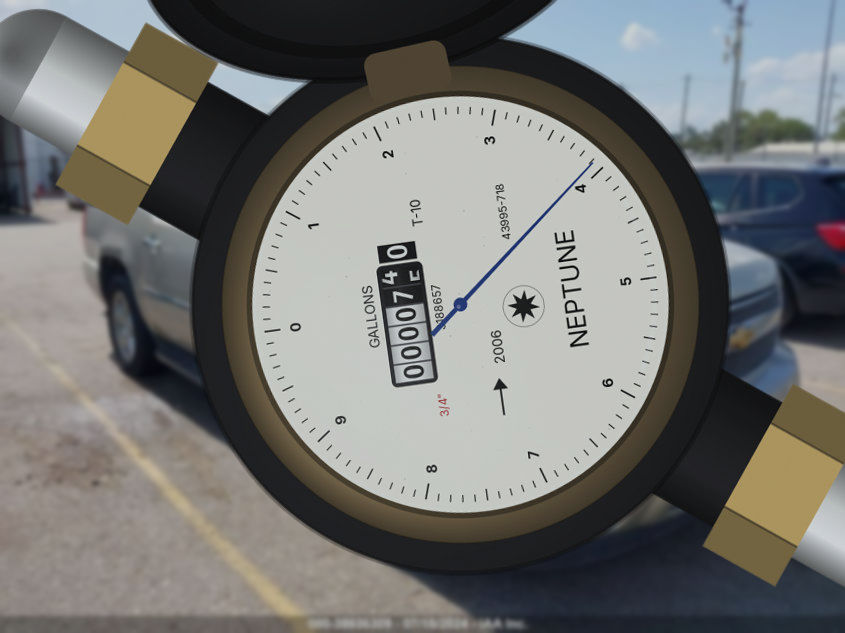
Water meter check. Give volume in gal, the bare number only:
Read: 743.9
